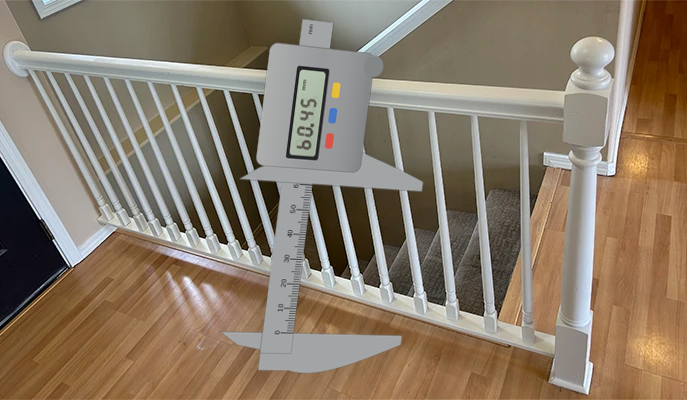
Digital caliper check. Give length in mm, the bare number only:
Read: 60.45
